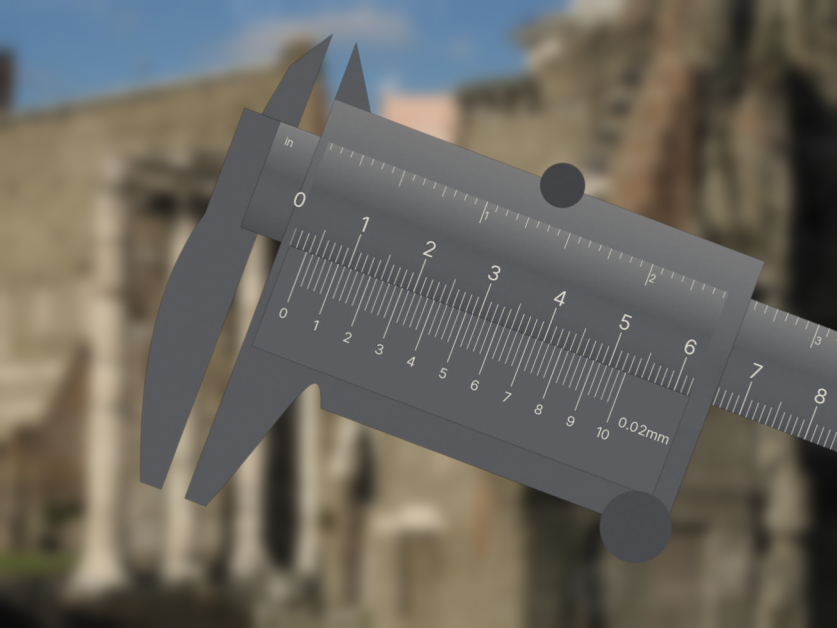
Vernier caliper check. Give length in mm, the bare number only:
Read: 3.6
